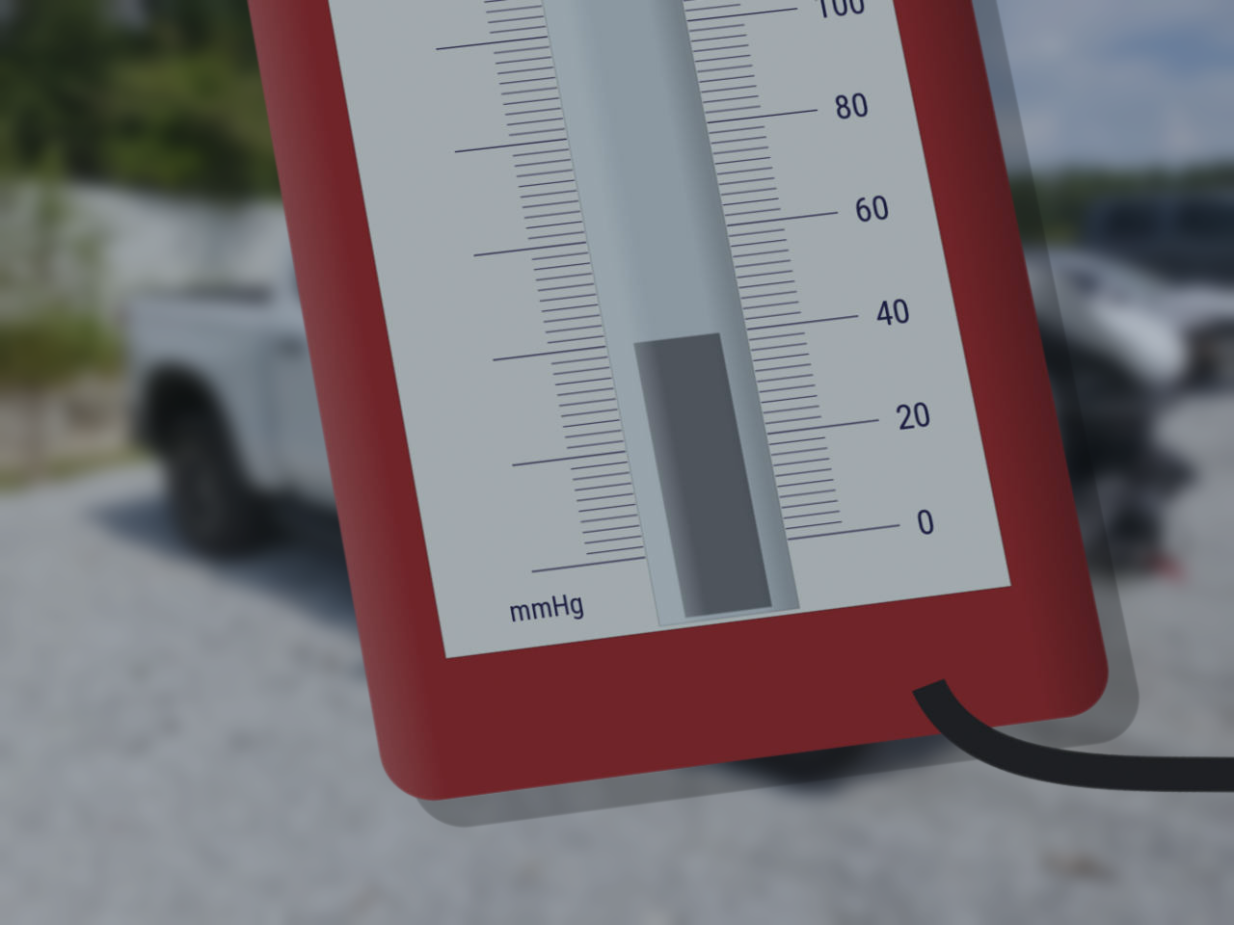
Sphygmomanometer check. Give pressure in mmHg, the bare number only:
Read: 40
